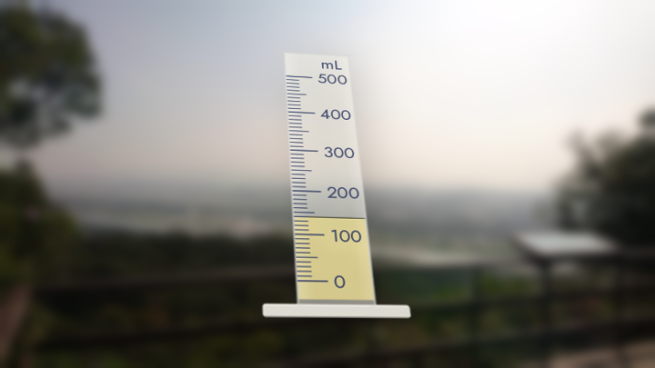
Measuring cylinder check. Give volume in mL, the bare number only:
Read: 140
